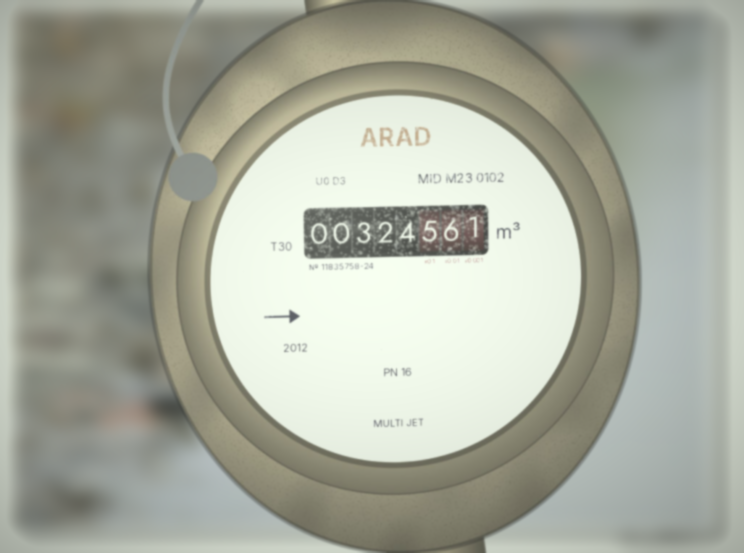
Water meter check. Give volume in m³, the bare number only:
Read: 324.561
